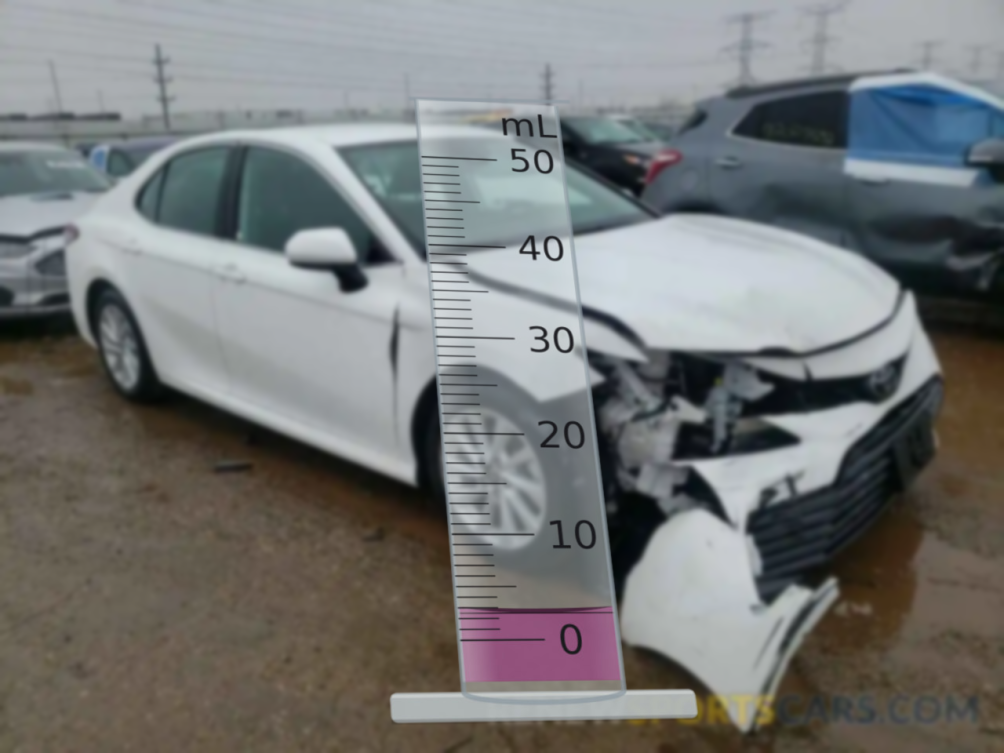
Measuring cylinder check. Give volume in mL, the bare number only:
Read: 2.5
